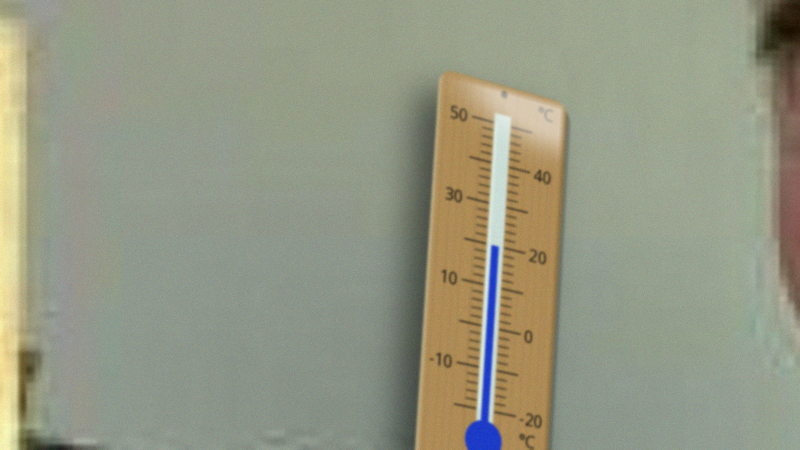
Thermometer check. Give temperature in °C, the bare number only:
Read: 20
